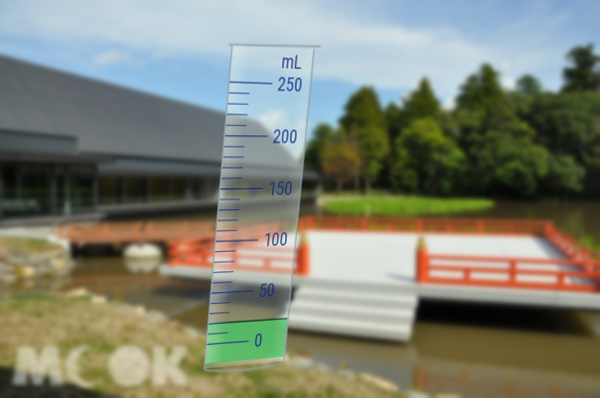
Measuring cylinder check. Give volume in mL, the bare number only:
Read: 20
